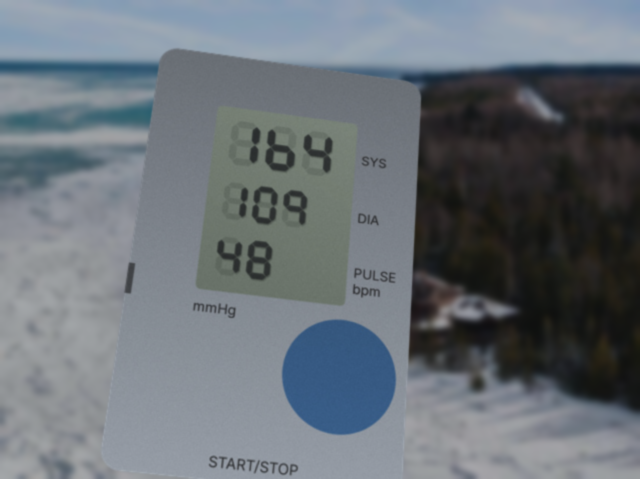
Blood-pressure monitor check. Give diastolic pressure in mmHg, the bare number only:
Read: 109
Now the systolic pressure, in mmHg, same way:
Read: 164
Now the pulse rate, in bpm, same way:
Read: 48
